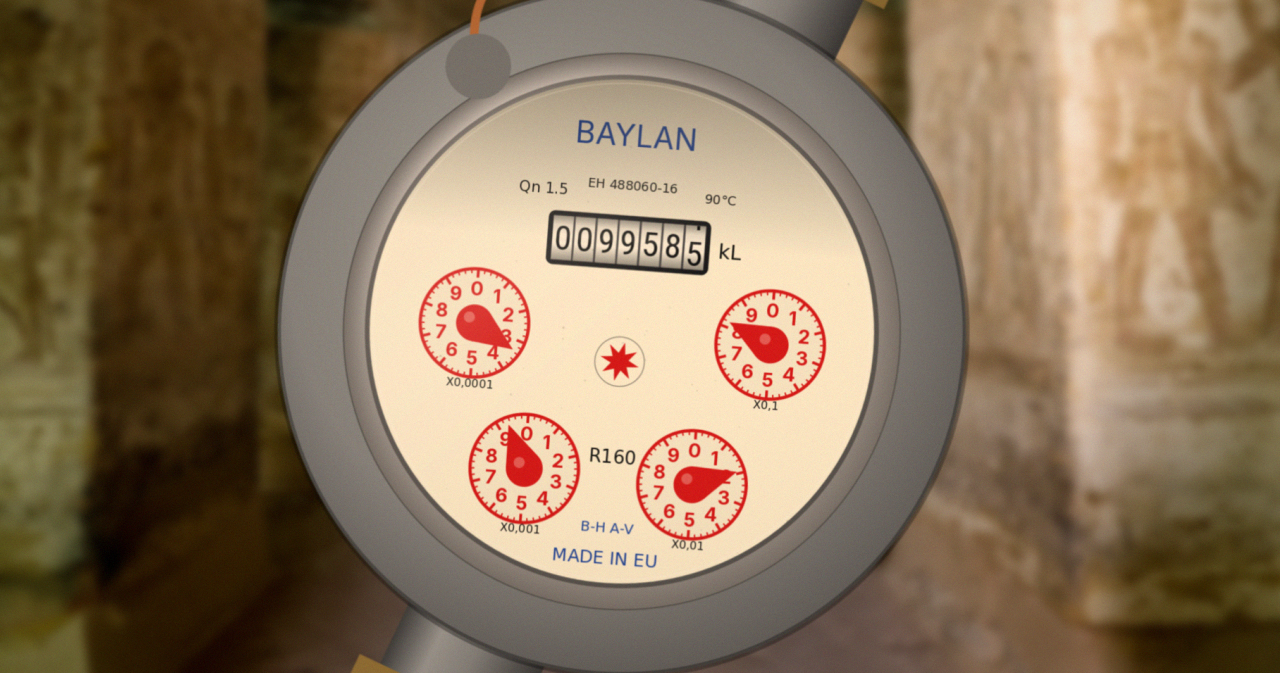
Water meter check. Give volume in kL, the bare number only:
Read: 99584.8193
